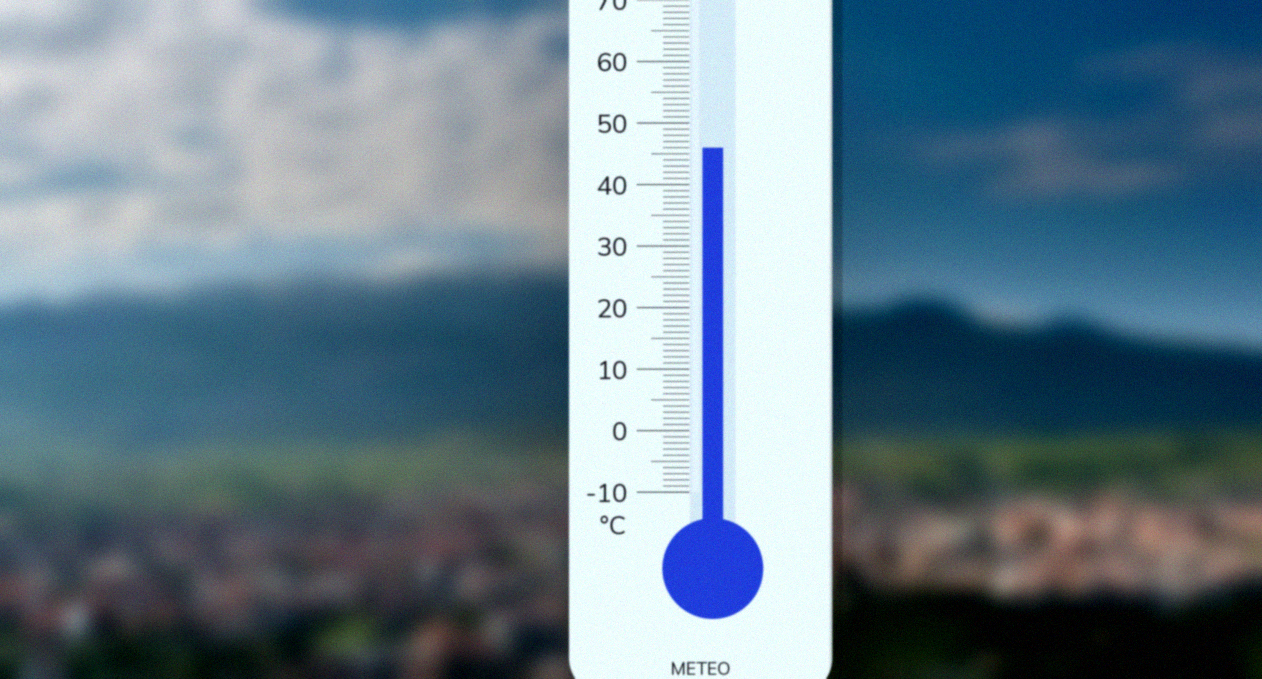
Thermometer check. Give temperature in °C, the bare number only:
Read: 46
